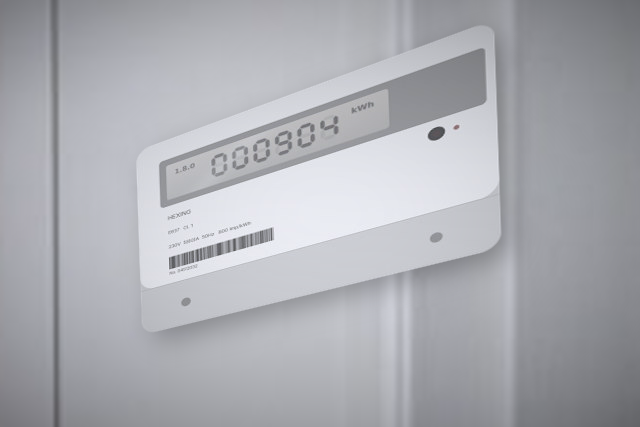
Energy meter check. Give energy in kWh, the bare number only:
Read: 904
